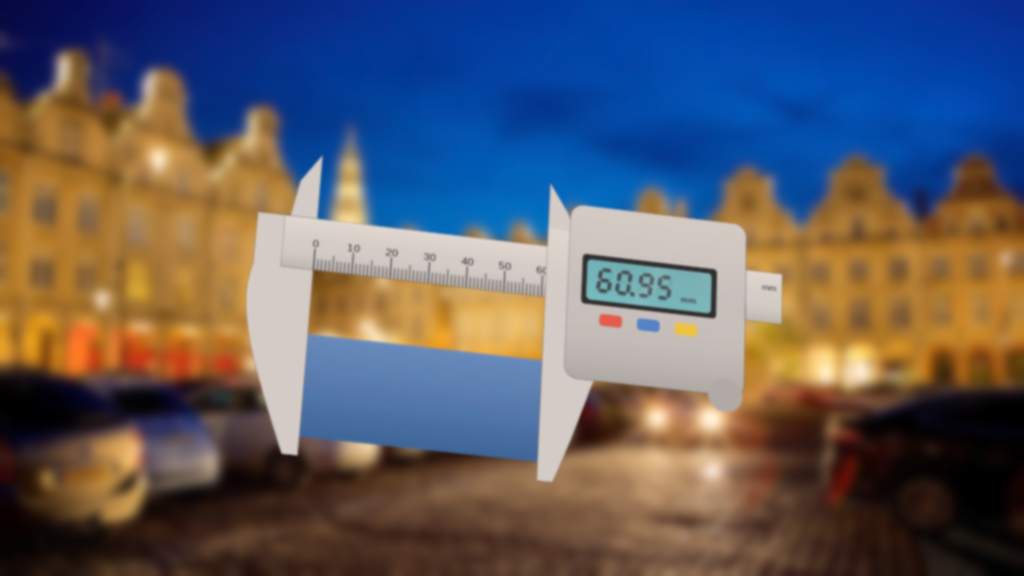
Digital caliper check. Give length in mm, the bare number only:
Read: 60.95
